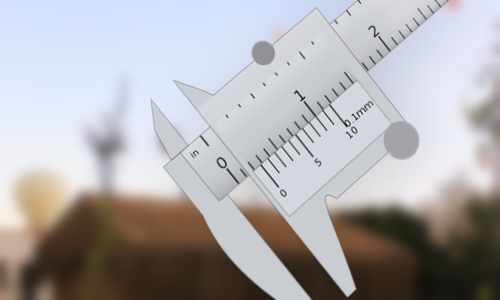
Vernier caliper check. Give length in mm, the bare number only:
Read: 2.8
